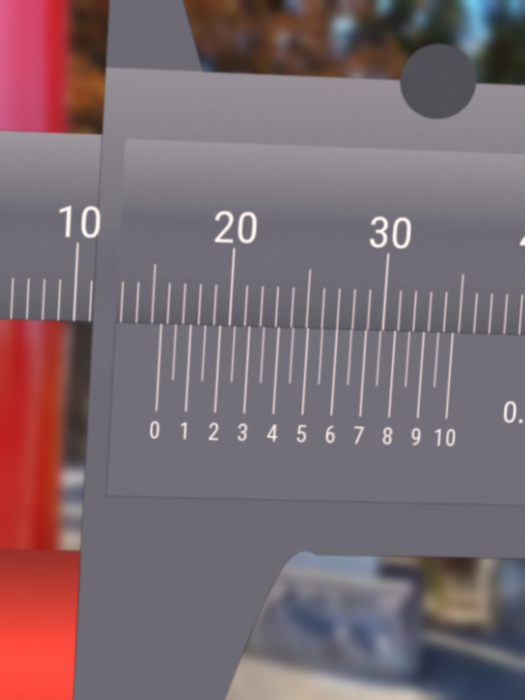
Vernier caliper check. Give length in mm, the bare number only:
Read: 15.6
